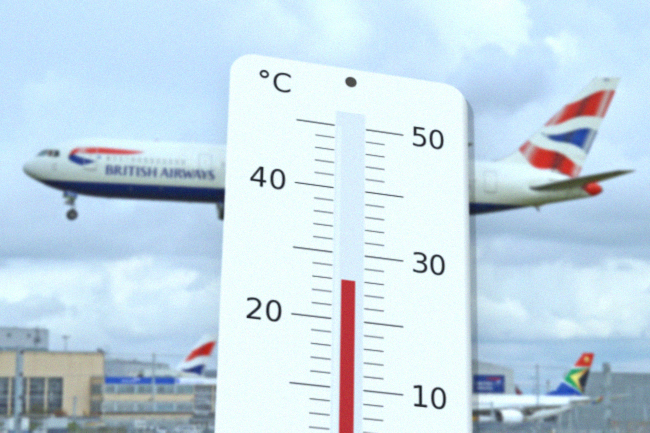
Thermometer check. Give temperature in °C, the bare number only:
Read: 26
